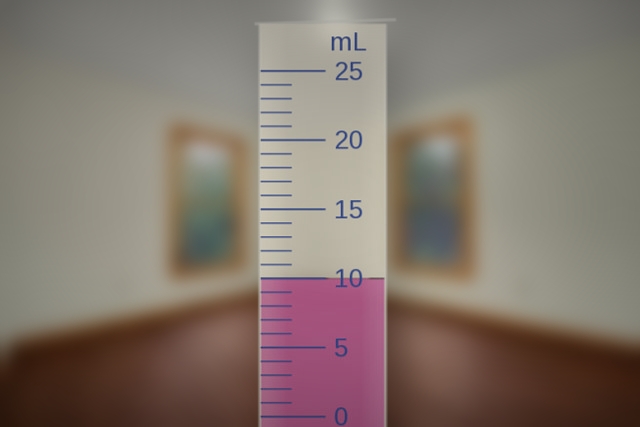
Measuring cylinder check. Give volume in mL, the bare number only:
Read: 10
